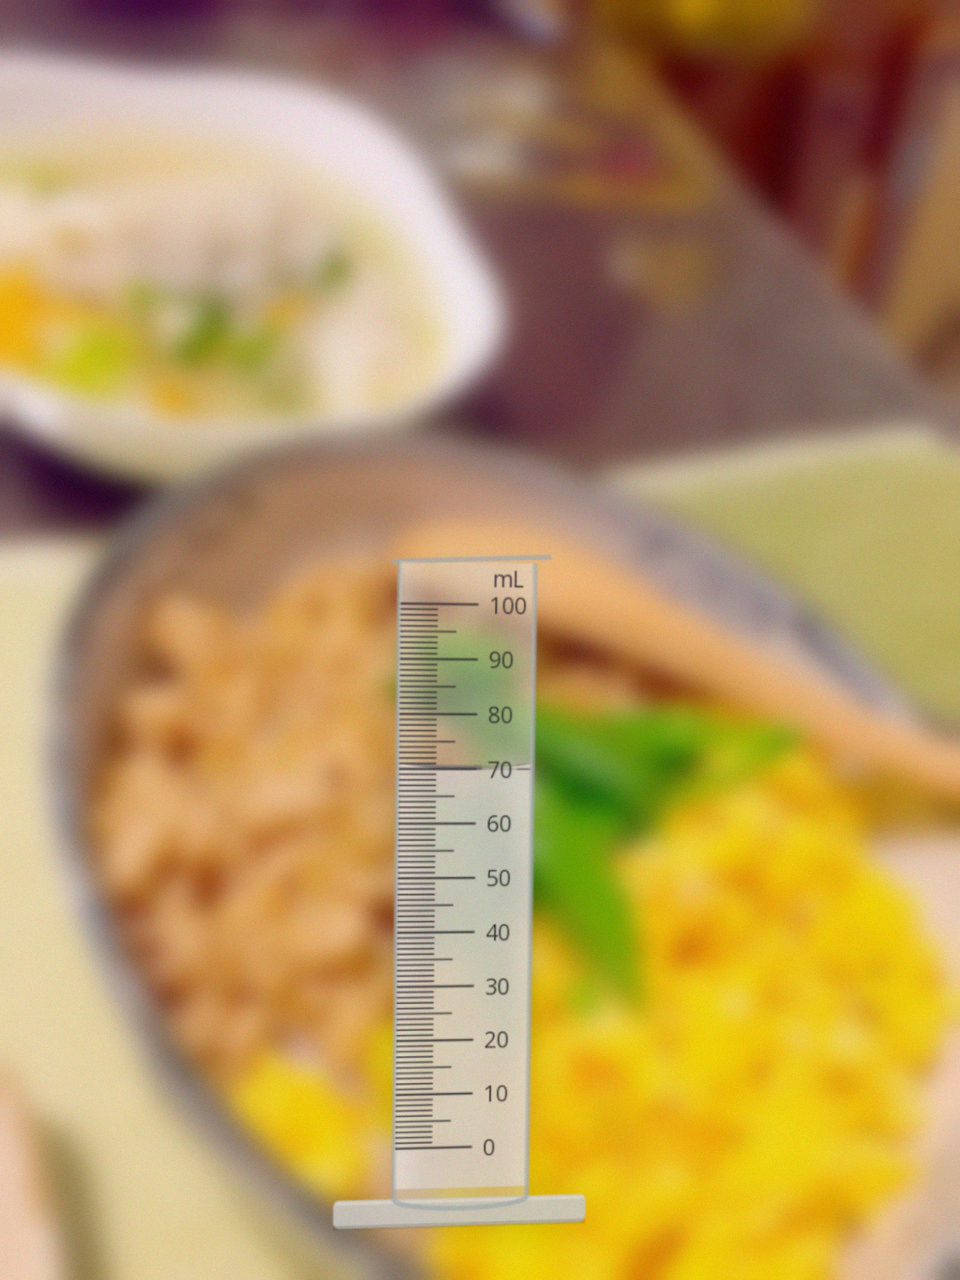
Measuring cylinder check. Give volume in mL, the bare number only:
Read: 70
